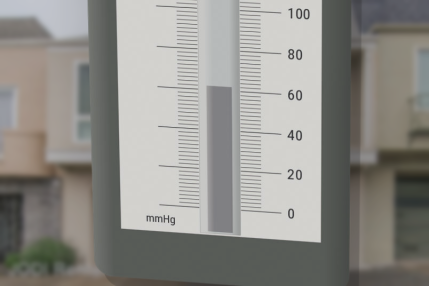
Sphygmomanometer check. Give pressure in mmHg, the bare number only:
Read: 62
